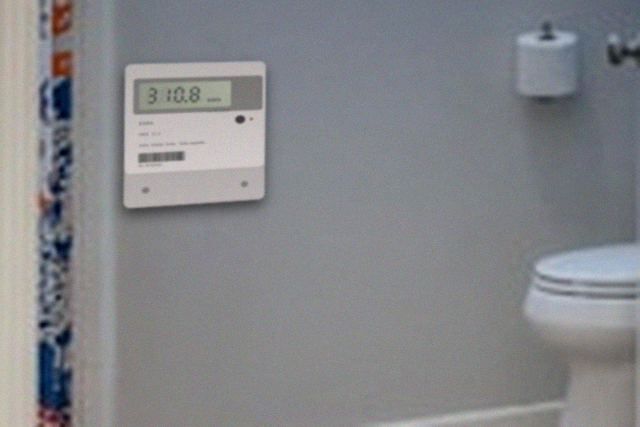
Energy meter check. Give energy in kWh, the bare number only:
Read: 310.8
